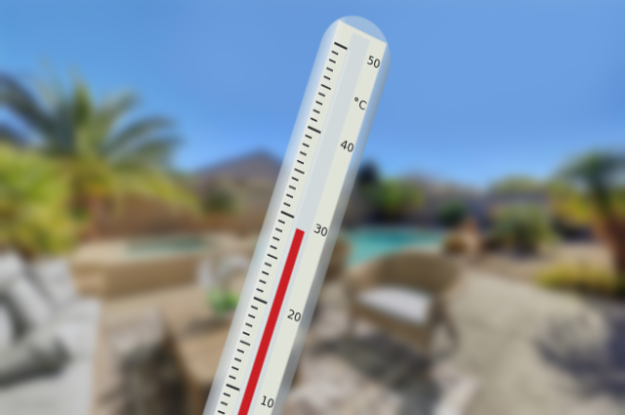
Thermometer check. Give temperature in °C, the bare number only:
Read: 29
